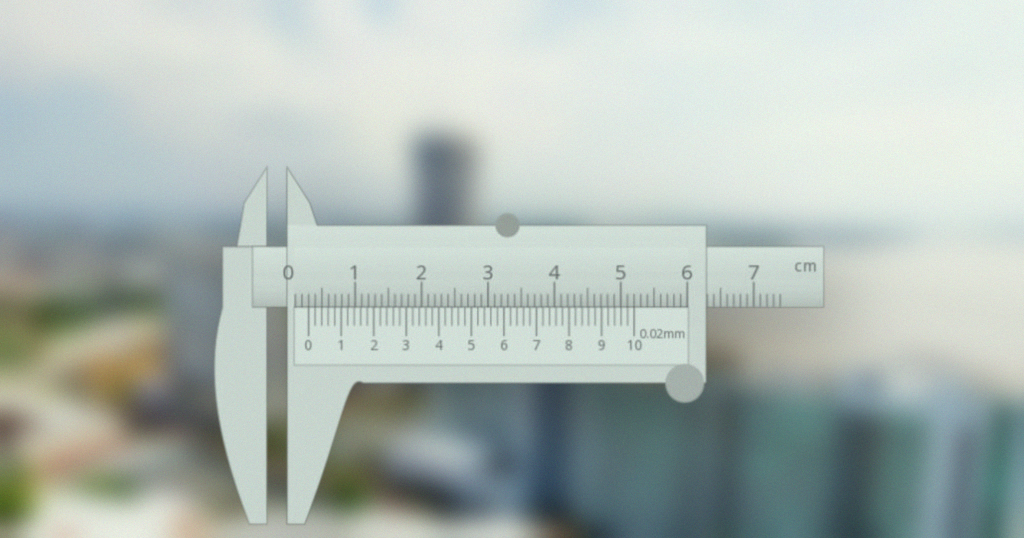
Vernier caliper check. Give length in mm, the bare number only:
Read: 3.0
